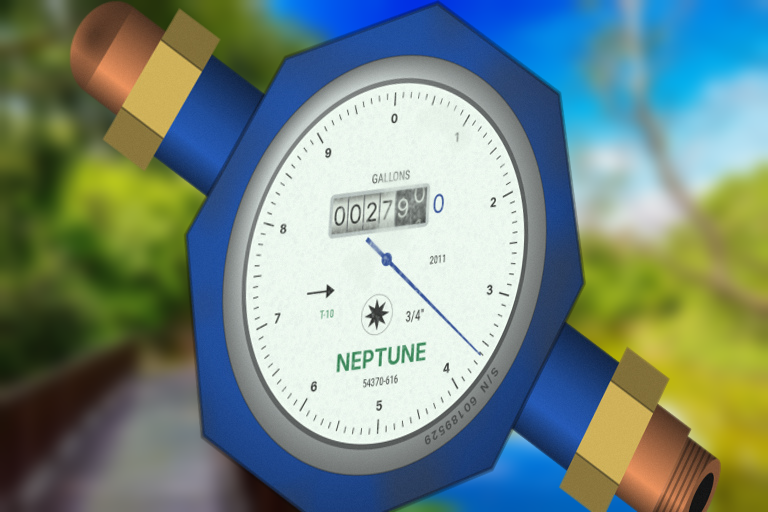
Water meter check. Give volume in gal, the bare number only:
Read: 27903.6
